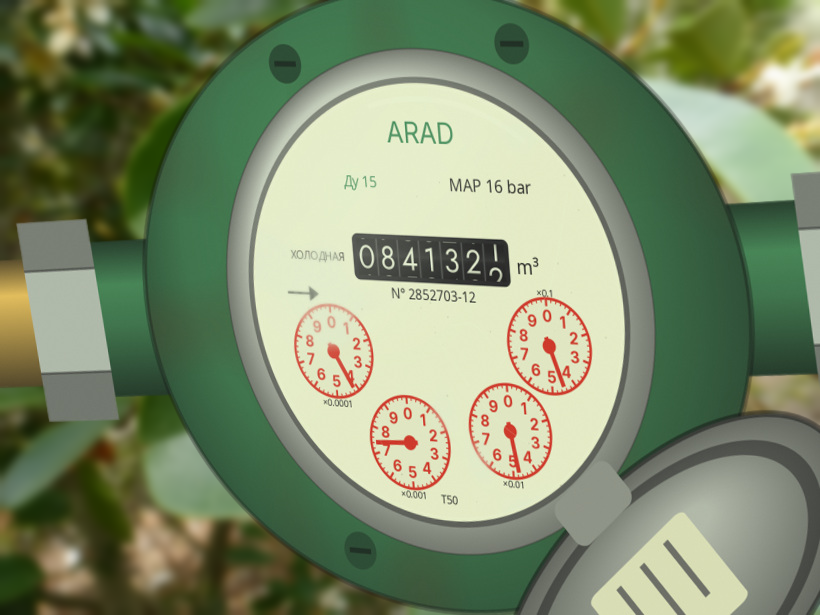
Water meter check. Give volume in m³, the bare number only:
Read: 841321.4474
